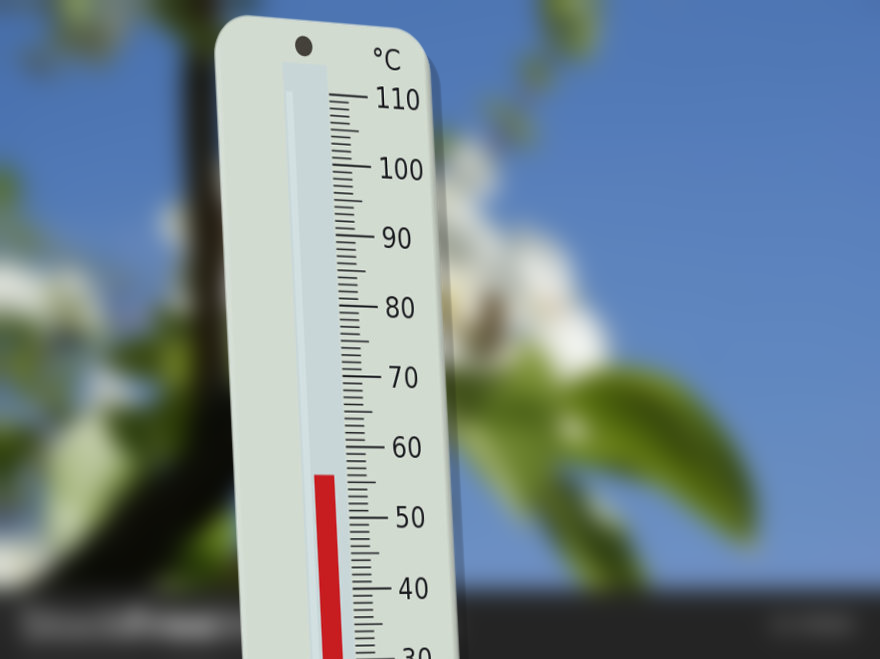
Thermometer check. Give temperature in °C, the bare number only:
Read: 56
